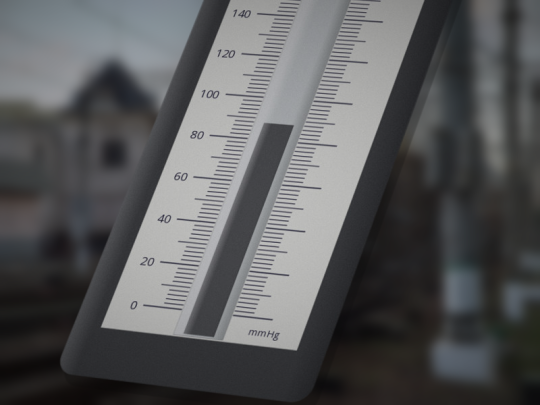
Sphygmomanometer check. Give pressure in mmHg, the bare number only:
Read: 88
